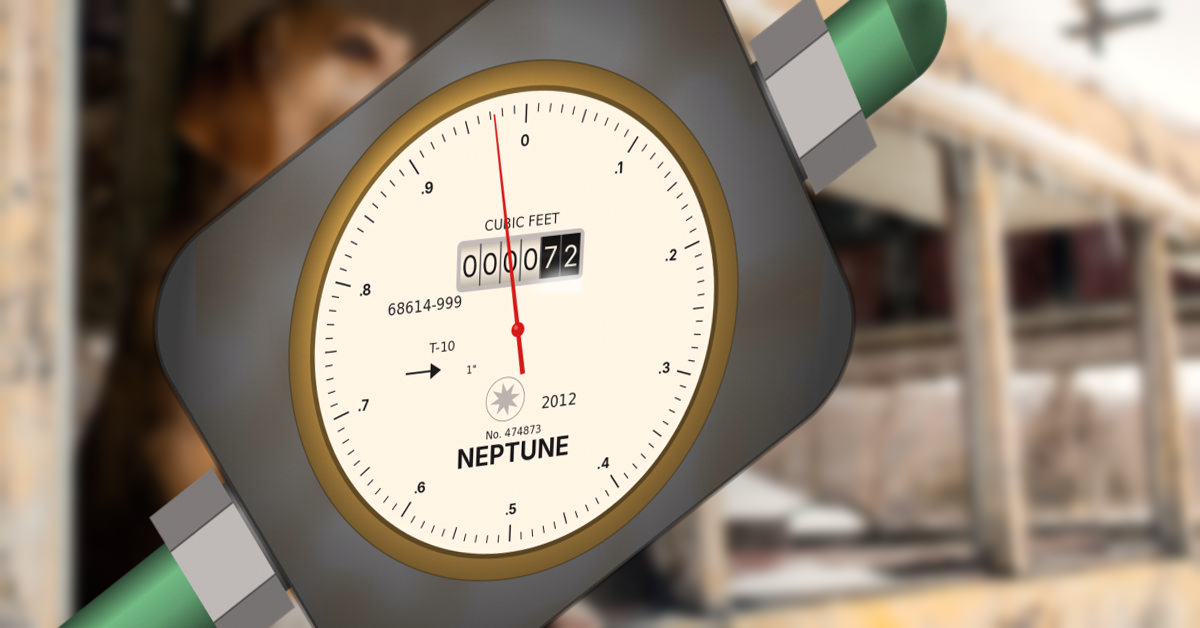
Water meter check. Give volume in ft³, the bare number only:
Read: 71.97
